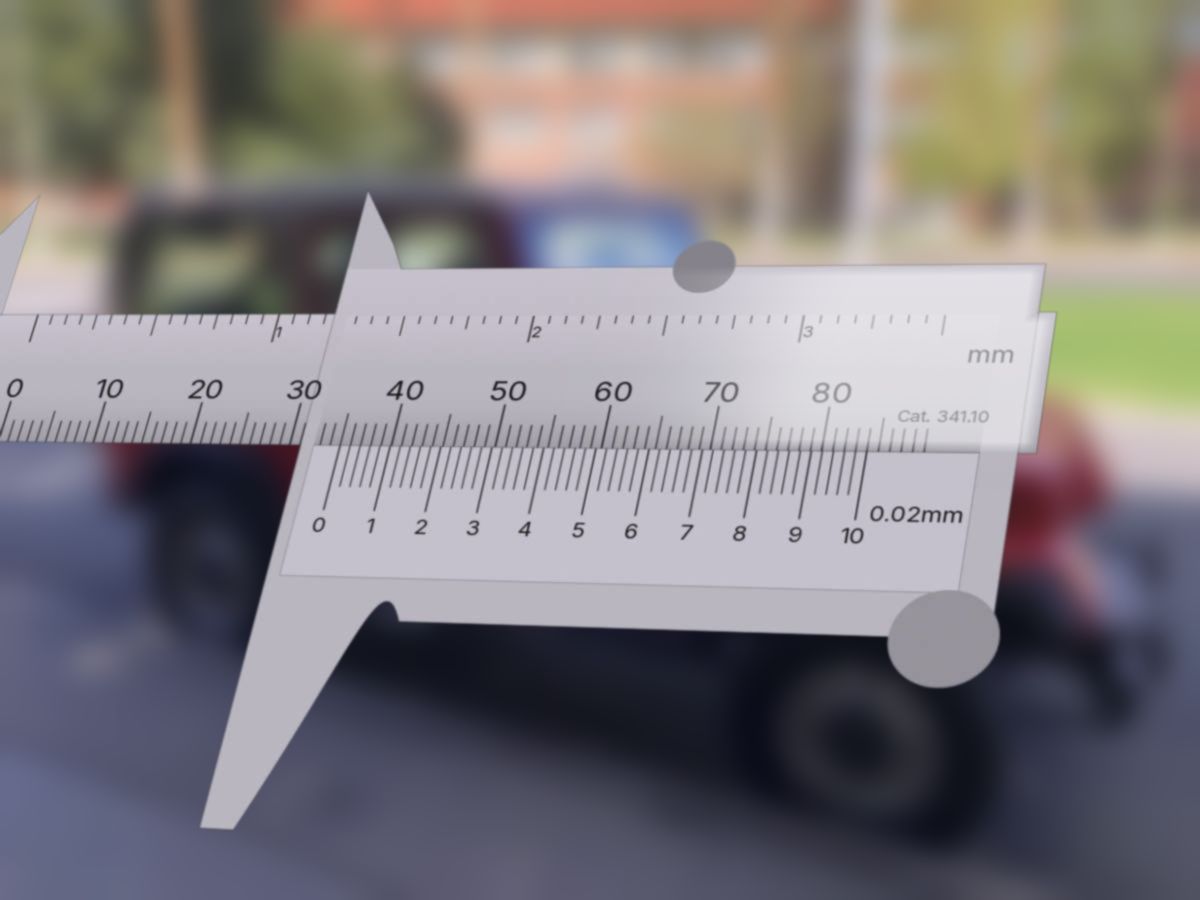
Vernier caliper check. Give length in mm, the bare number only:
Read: 35.0
